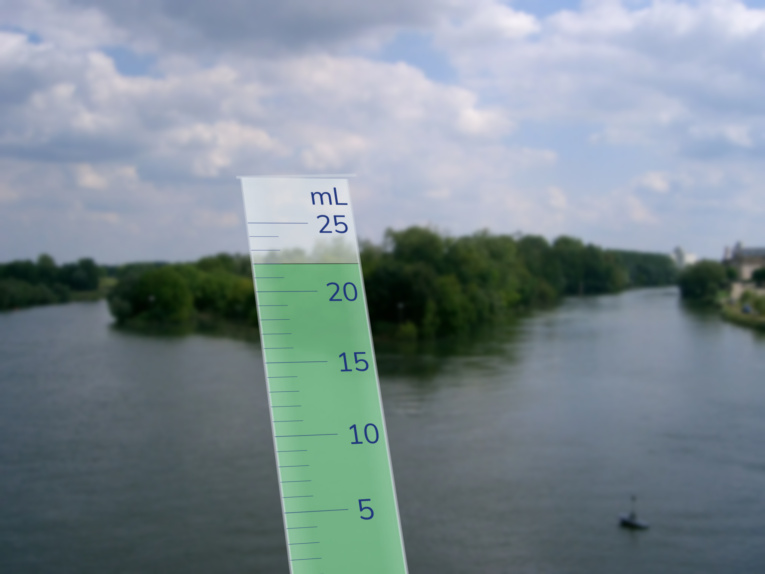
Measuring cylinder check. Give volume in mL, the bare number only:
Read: 22
